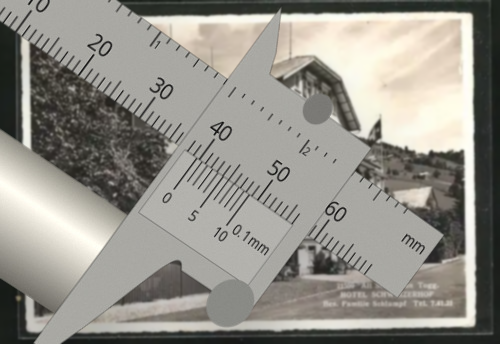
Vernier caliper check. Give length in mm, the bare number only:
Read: 39.6
